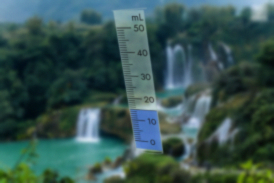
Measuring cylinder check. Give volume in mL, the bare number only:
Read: 15
